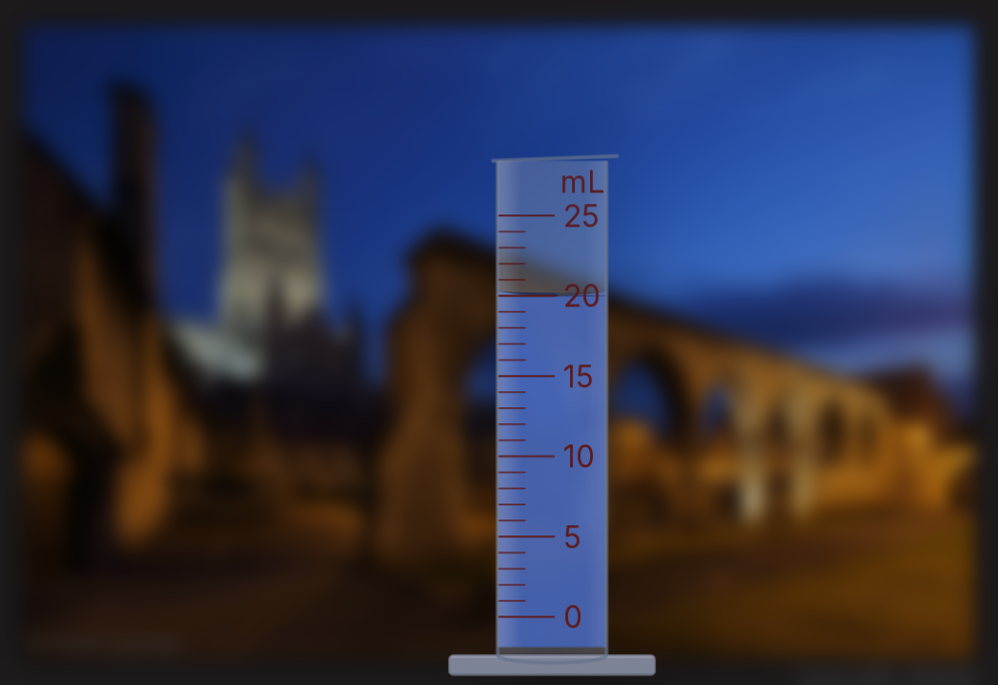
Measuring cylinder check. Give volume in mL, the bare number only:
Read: 20
